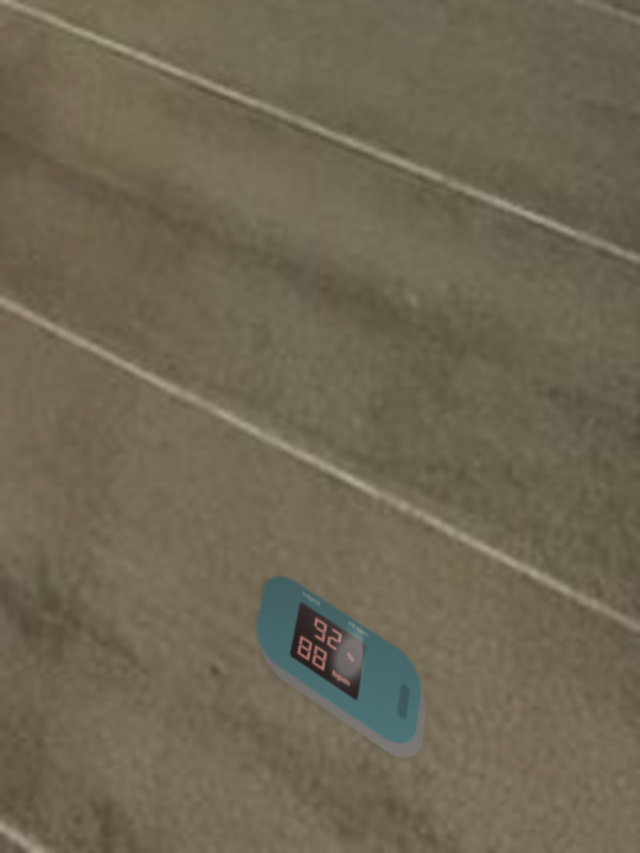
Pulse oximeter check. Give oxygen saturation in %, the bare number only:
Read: 92
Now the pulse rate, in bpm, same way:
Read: 88
